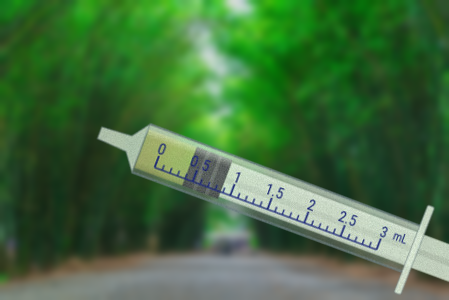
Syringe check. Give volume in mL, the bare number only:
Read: 0.4
